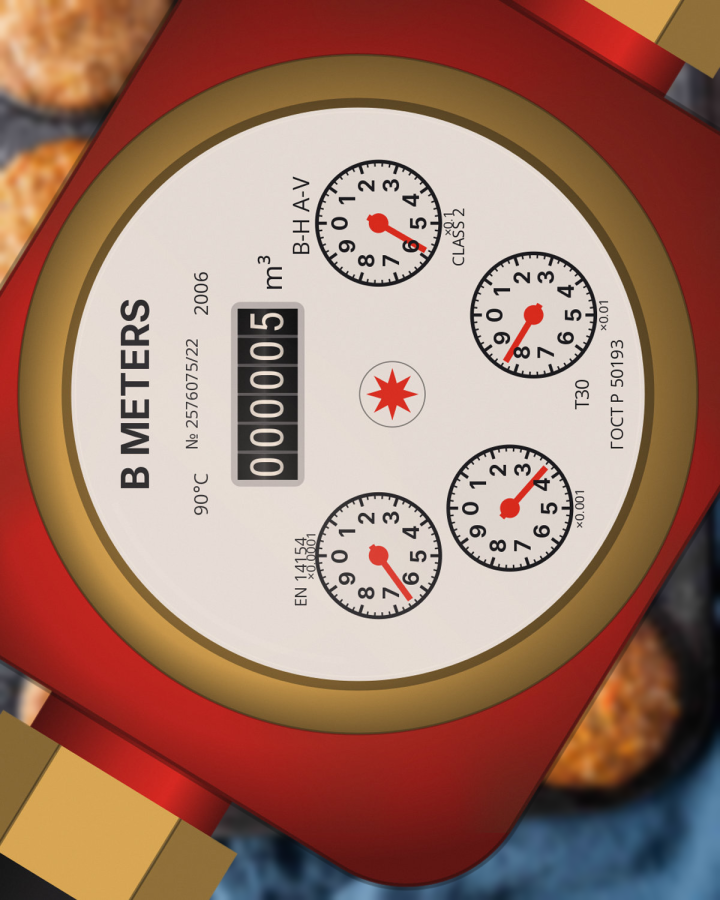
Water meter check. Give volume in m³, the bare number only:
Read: 5.5836
